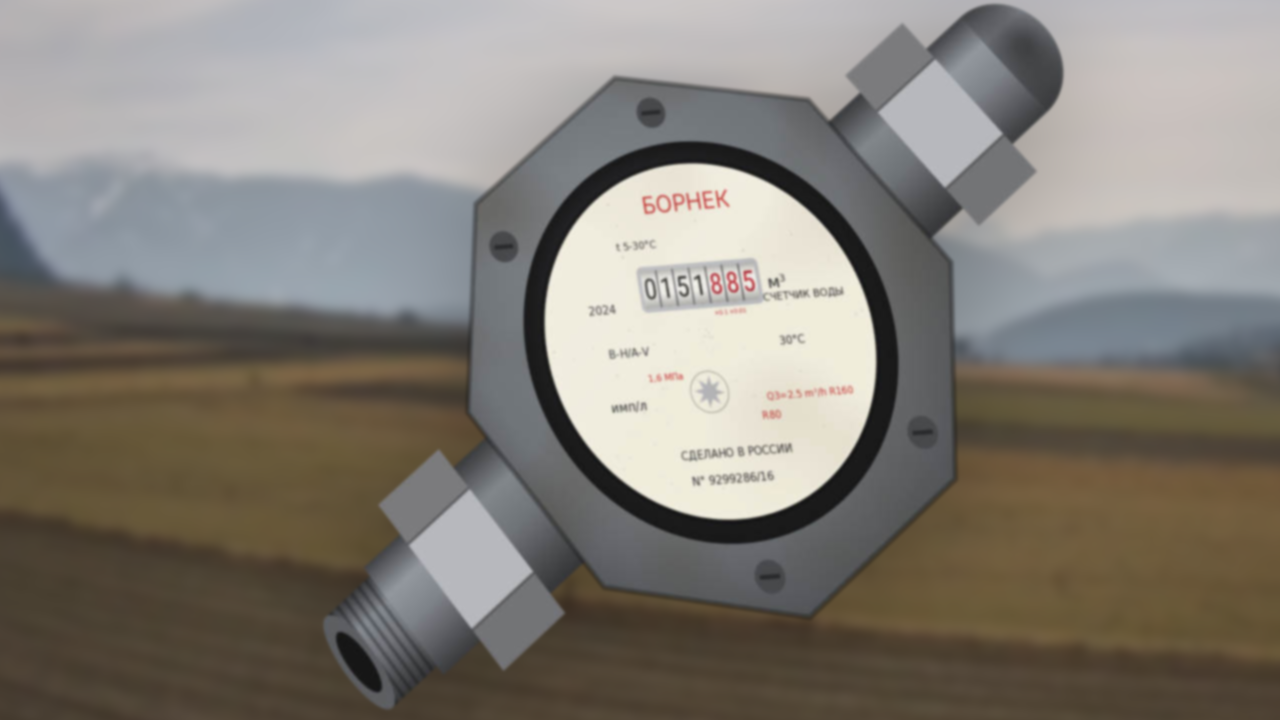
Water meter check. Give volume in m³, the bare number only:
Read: 151.885
